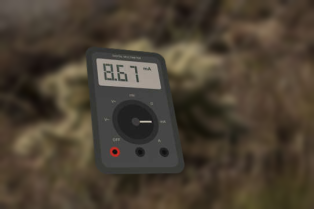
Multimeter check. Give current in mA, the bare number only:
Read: 8.67
